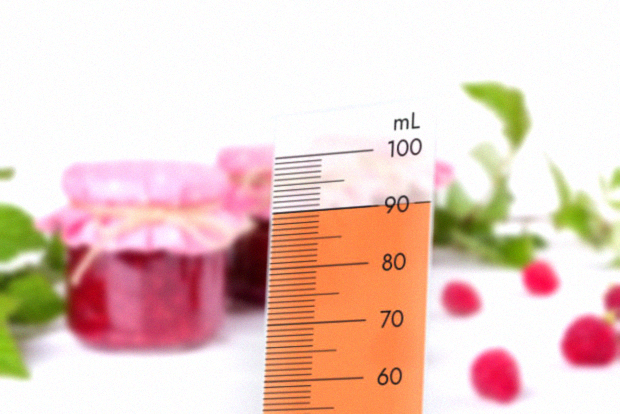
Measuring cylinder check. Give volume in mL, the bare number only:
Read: 90
